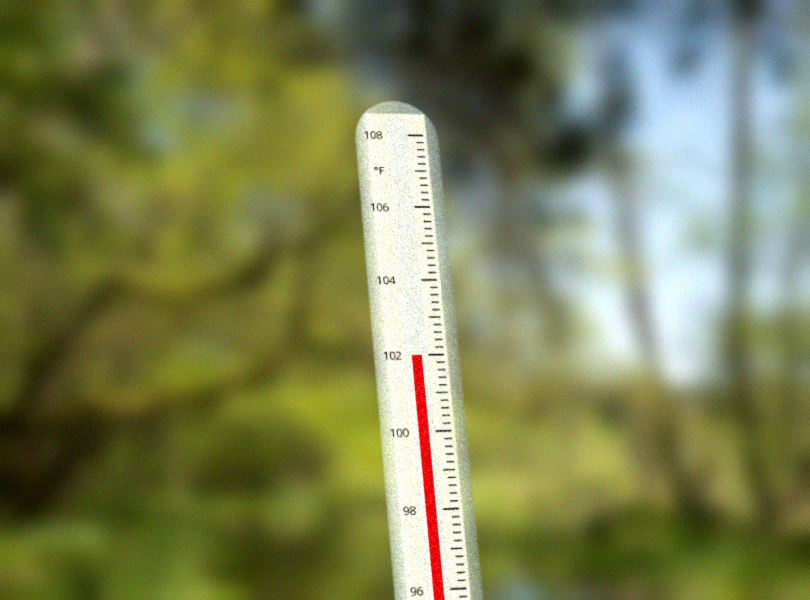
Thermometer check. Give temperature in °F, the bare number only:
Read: 102
